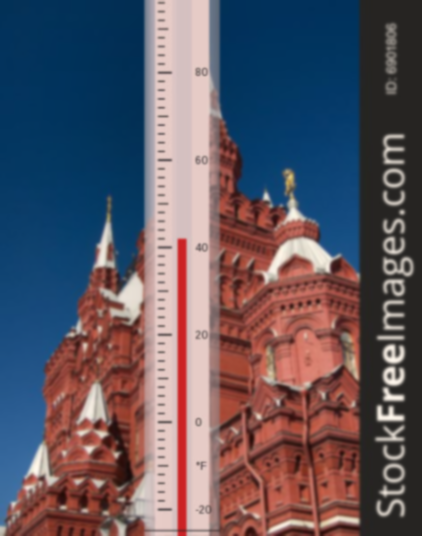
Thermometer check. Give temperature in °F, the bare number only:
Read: 42
